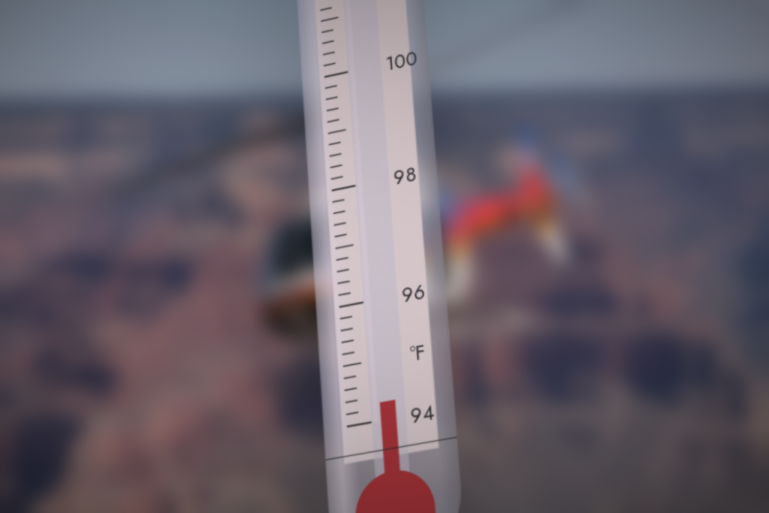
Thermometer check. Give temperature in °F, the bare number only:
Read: 94.3
